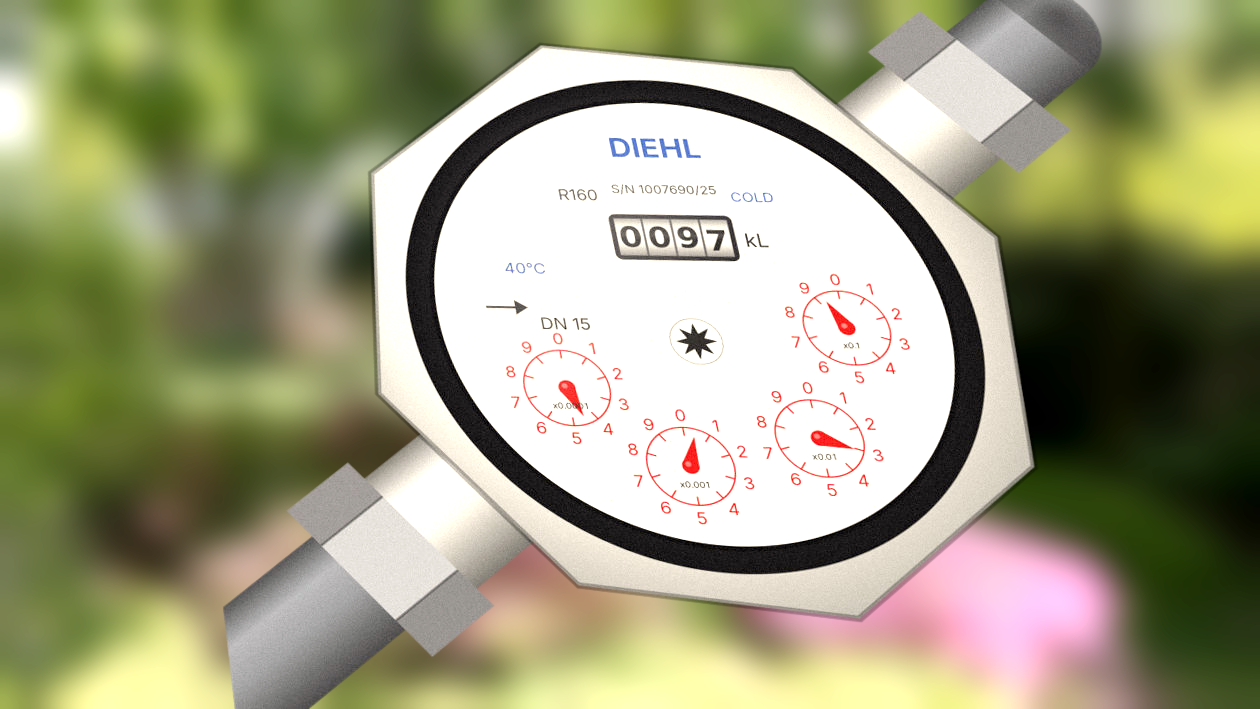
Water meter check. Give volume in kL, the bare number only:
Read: 96.9304
